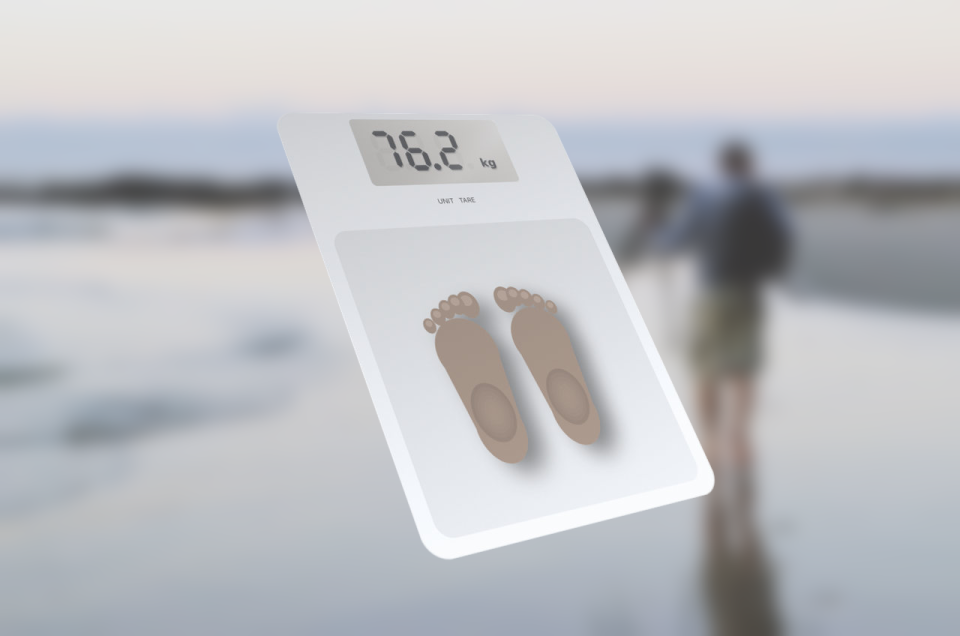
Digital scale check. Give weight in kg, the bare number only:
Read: 76.2
